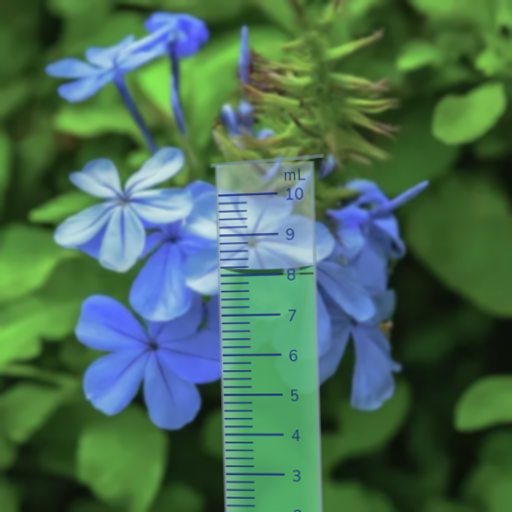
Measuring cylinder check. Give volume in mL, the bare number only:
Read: 8
